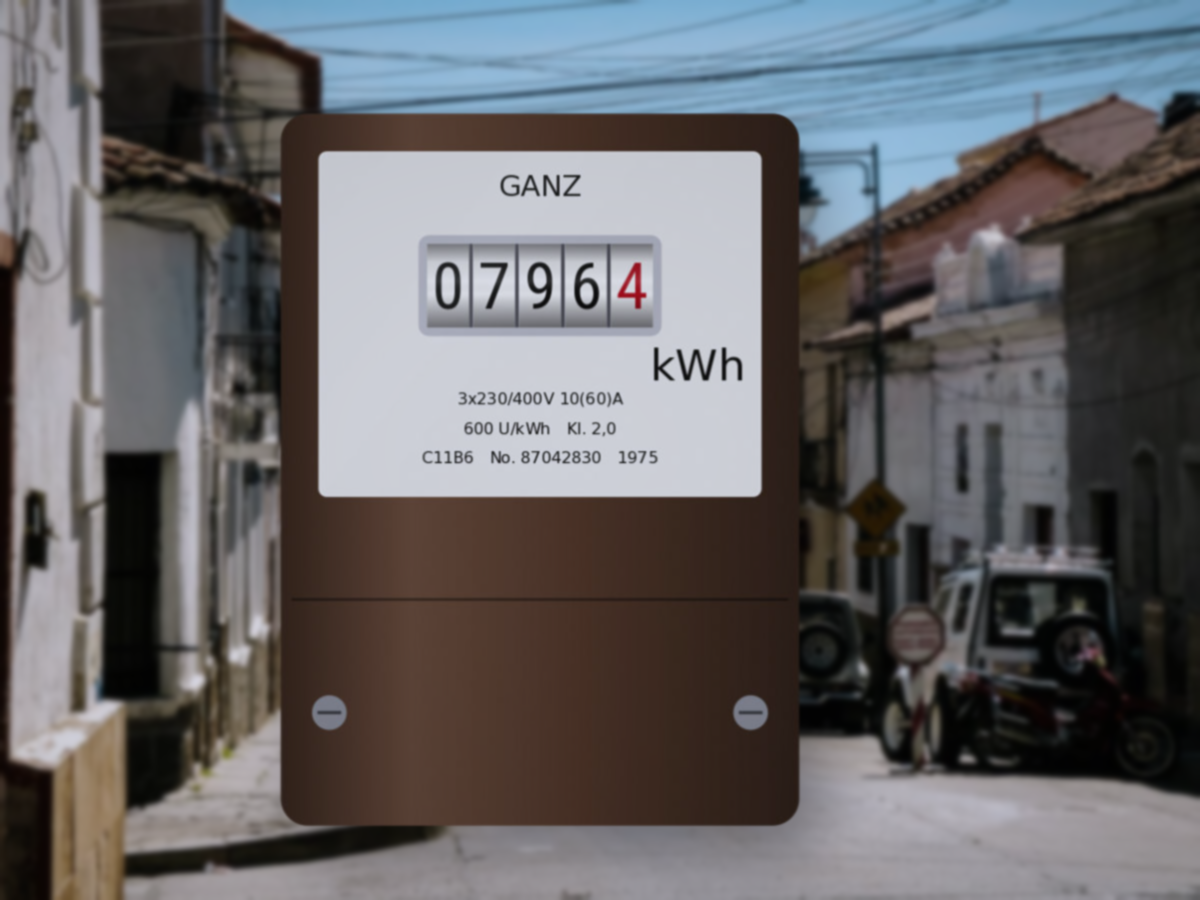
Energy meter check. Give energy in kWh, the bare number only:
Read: 796.4
